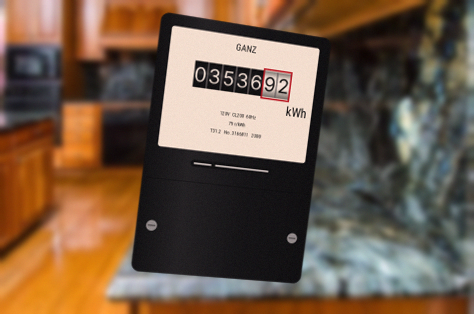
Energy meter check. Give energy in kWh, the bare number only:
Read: 3536.92
